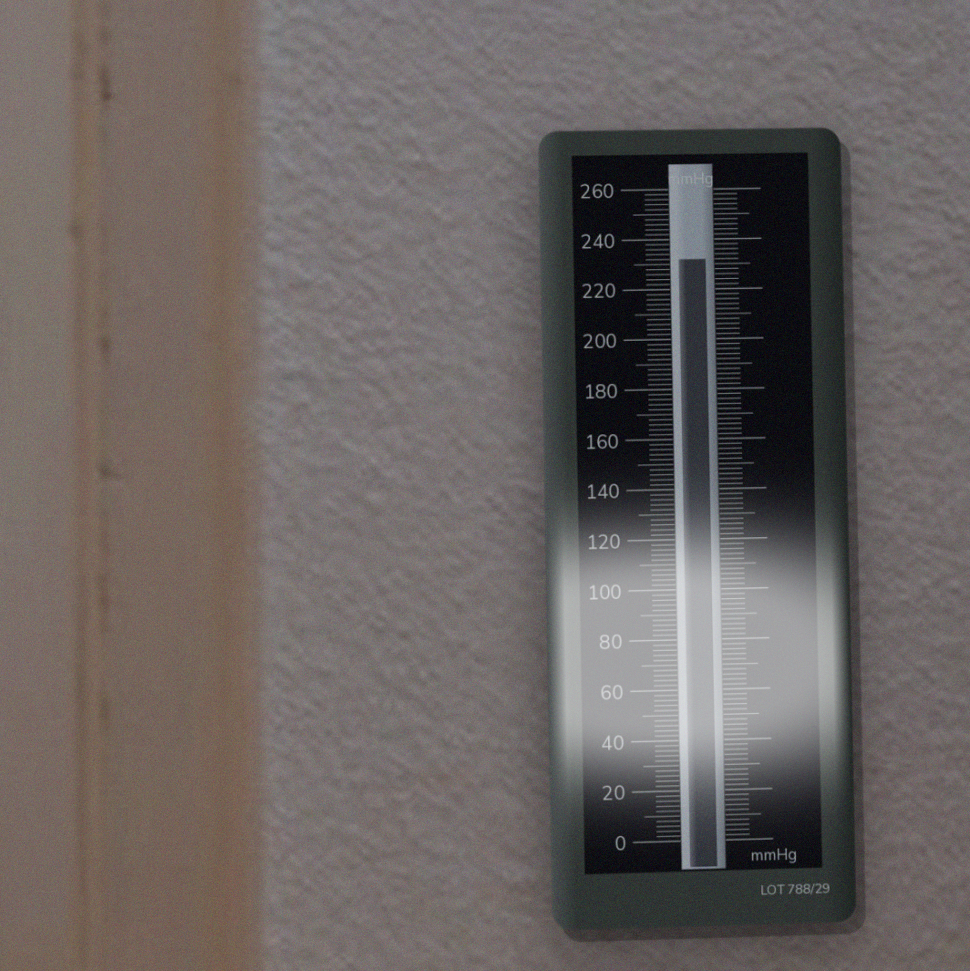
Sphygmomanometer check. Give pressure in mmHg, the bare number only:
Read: 232
